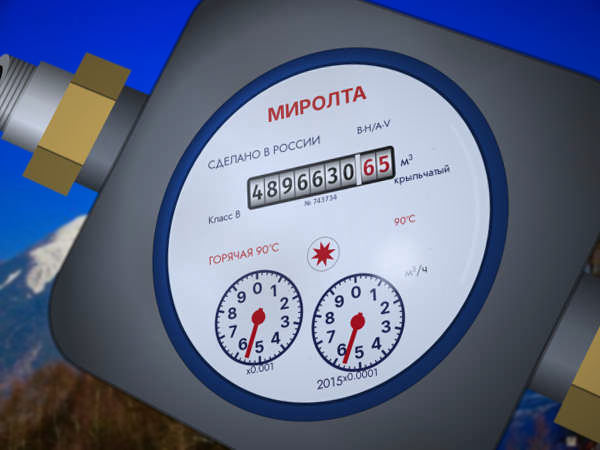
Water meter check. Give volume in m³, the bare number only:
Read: 4896630.6555
